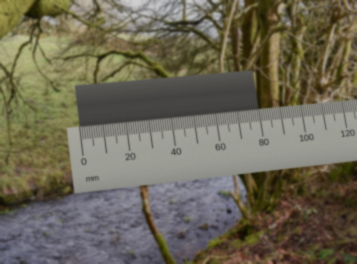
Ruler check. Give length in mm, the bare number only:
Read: 80
